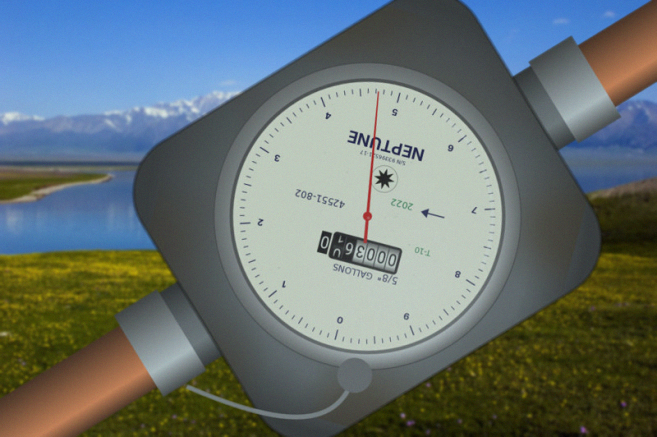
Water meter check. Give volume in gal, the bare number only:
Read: 3604.7
